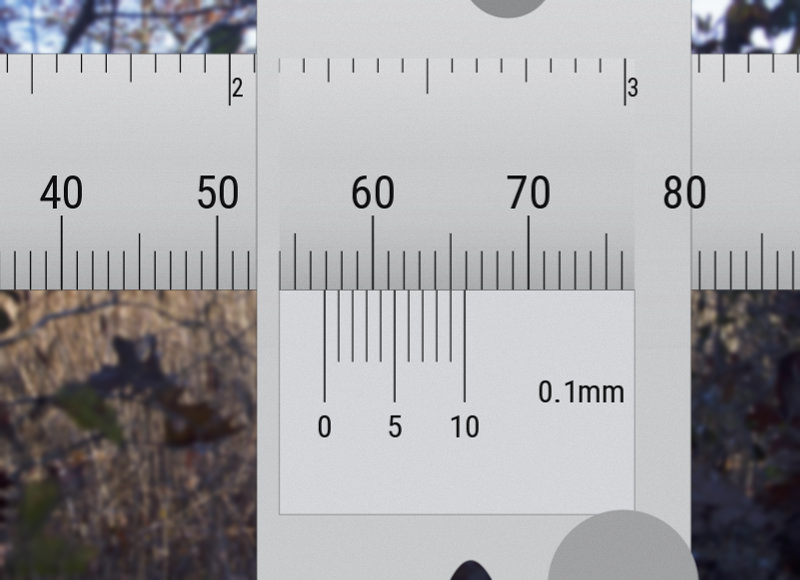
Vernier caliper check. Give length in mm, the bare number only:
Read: 56.9
